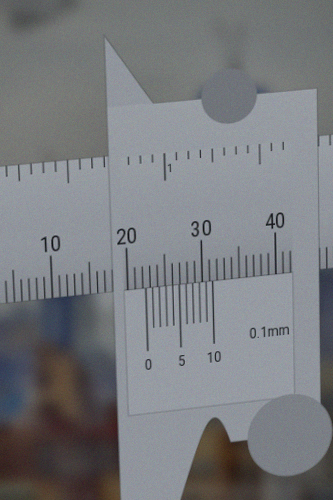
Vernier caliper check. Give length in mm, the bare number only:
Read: 22.4
